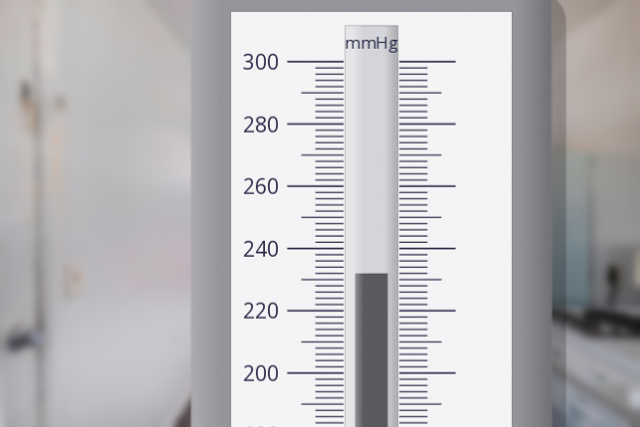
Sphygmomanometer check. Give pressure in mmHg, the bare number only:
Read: 232
